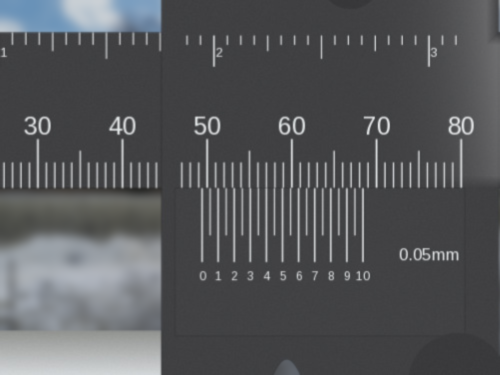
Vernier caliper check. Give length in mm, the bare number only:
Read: 49.4
